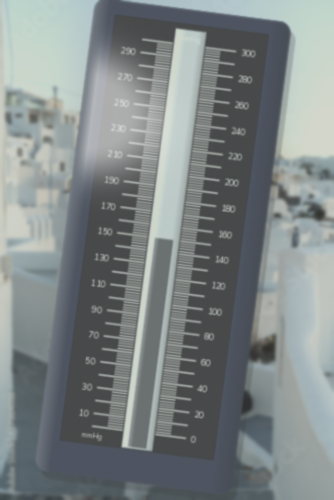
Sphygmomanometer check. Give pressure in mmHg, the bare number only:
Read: 150
